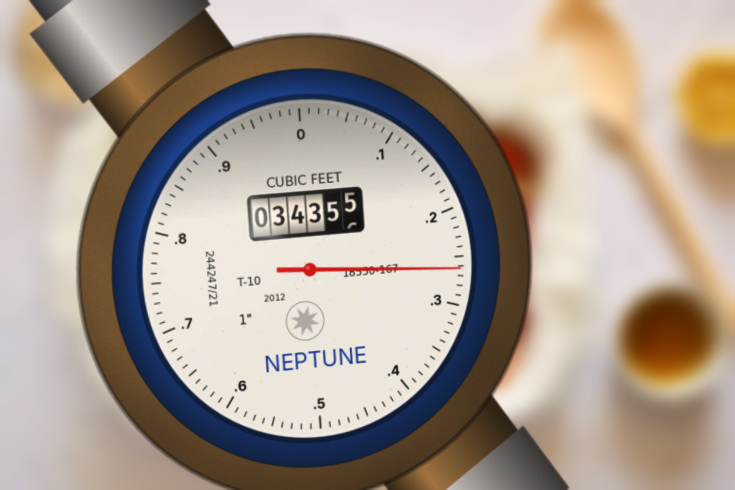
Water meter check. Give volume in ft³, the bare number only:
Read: 34355.26
